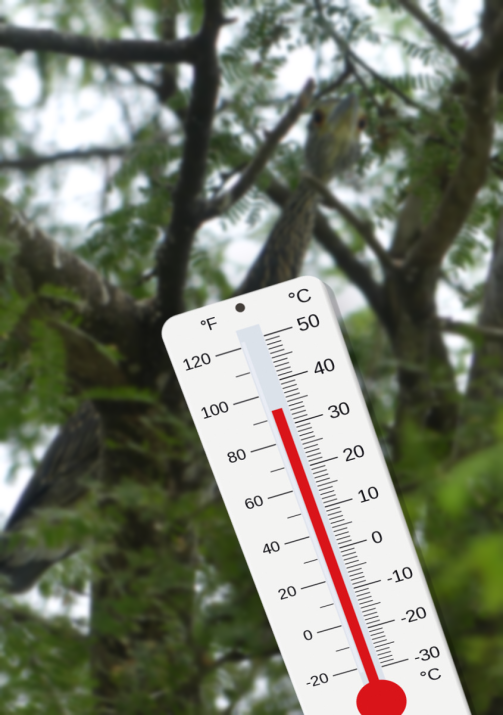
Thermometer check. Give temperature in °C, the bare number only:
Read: 34
